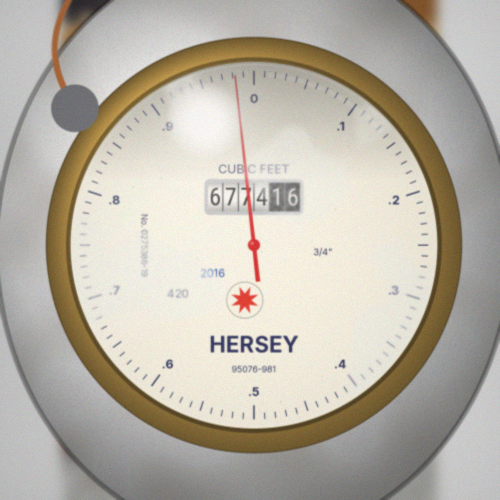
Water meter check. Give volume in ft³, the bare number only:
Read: 677415.98
